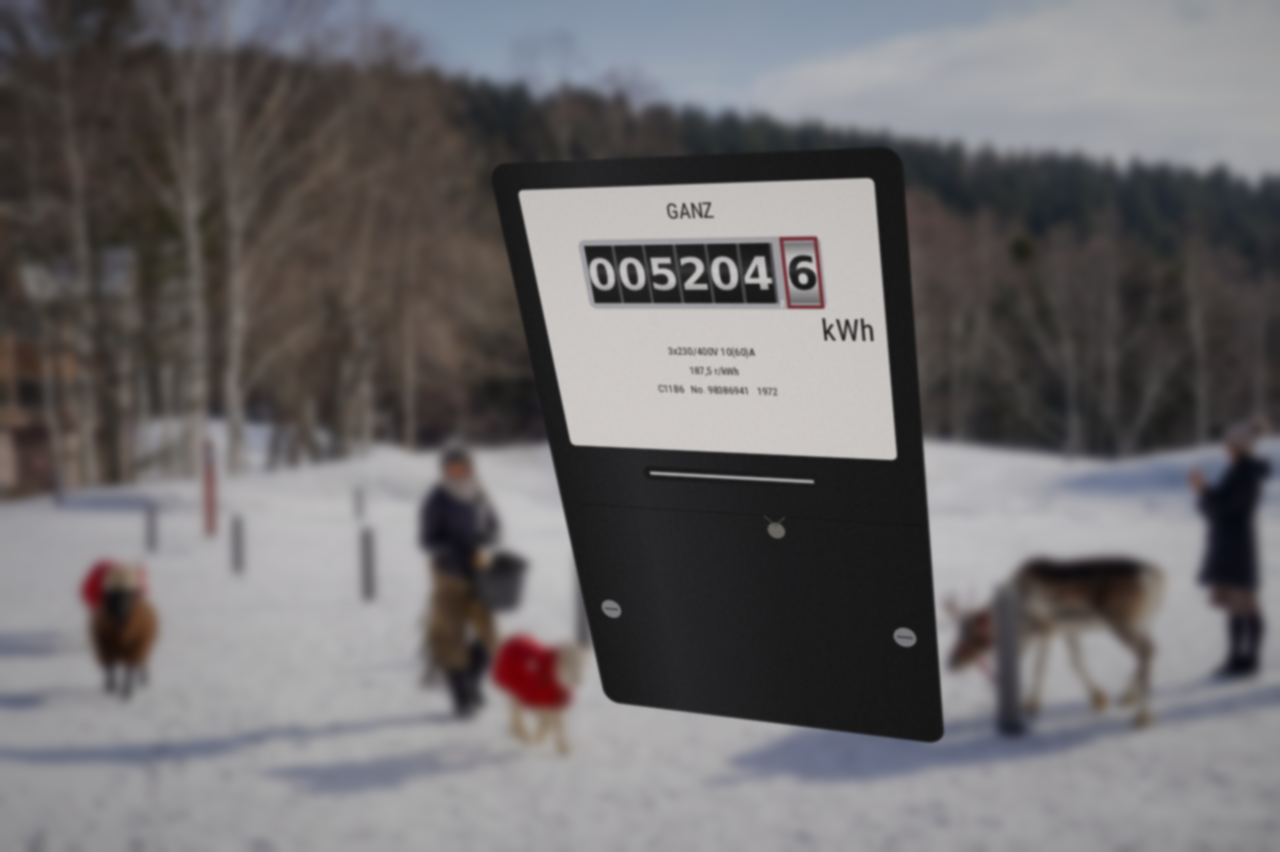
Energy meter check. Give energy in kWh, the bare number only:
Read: 5204.6
